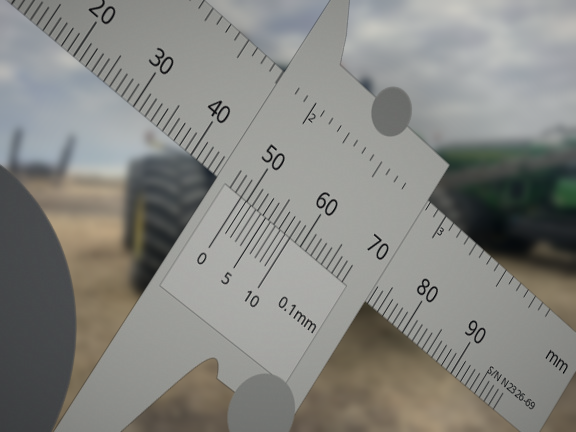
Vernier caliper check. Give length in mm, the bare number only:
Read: 49.0
